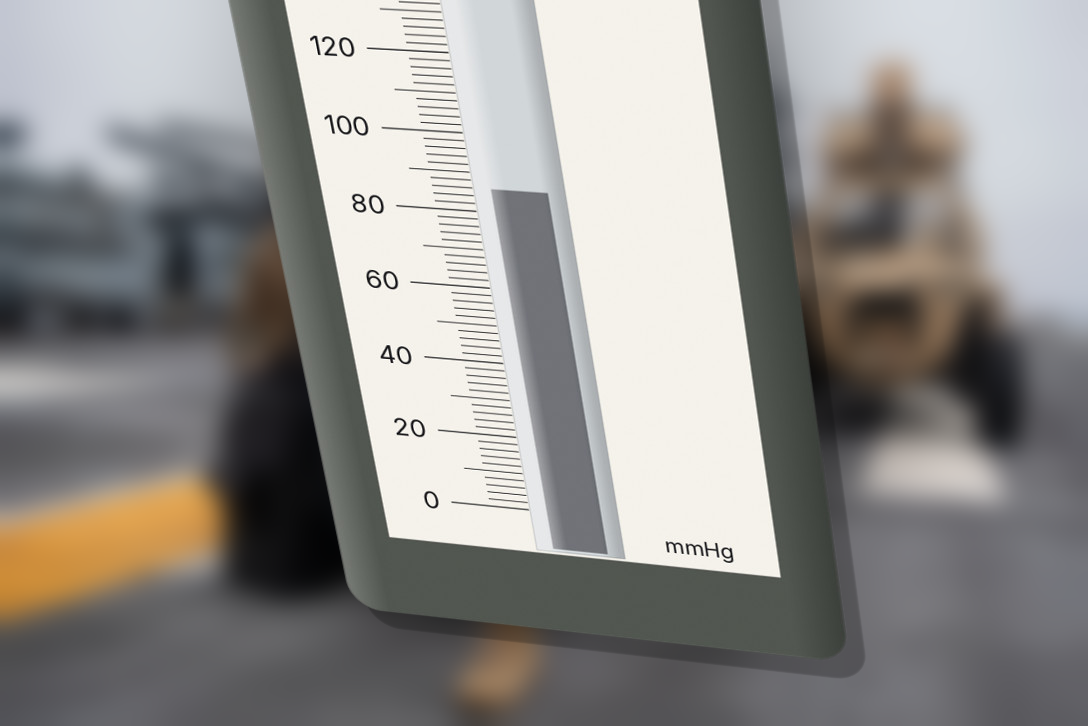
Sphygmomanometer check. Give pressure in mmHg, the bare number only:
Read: 86
